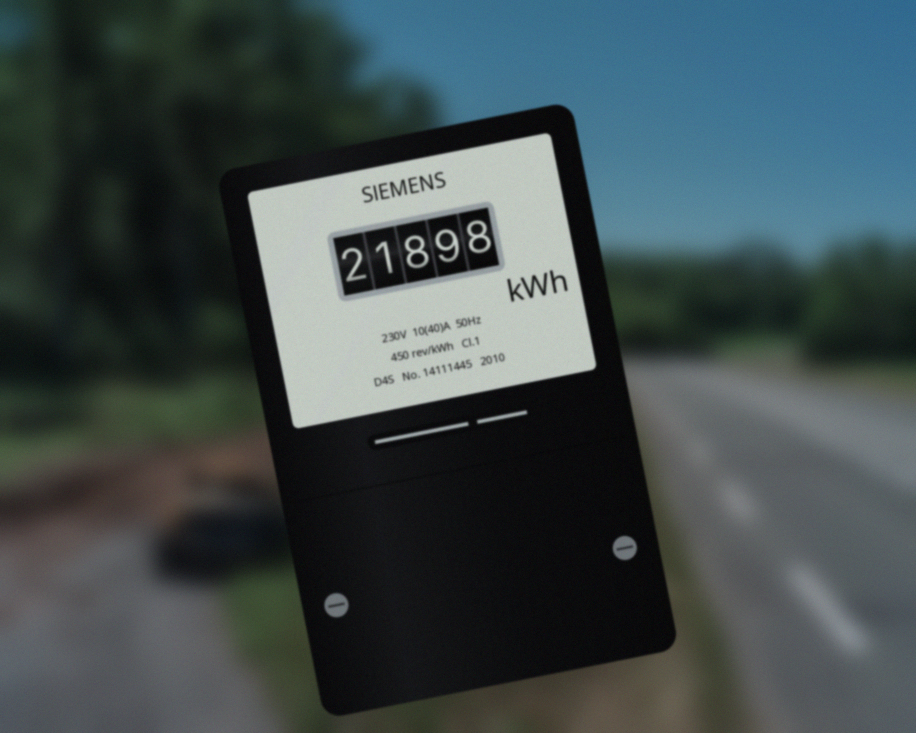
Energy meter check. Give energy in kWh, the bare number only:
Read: 21898
